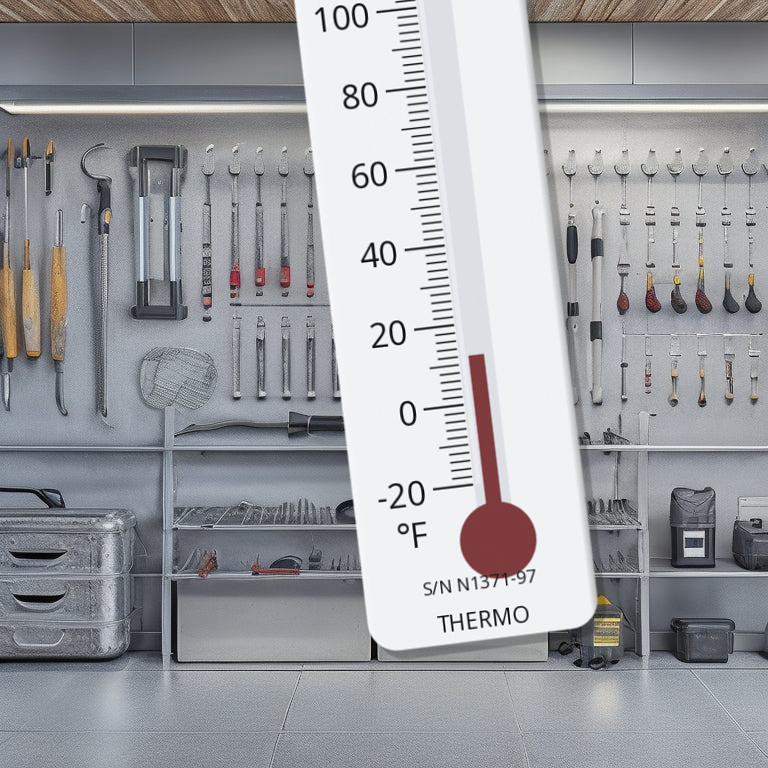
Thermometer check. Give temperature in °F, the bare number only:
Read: 12
